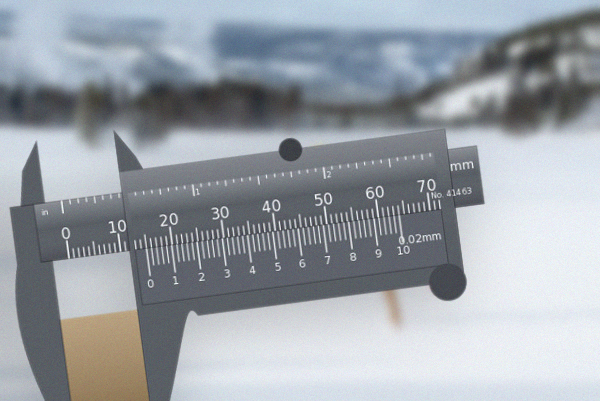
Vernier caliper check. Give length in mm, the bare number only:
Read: 15.0
